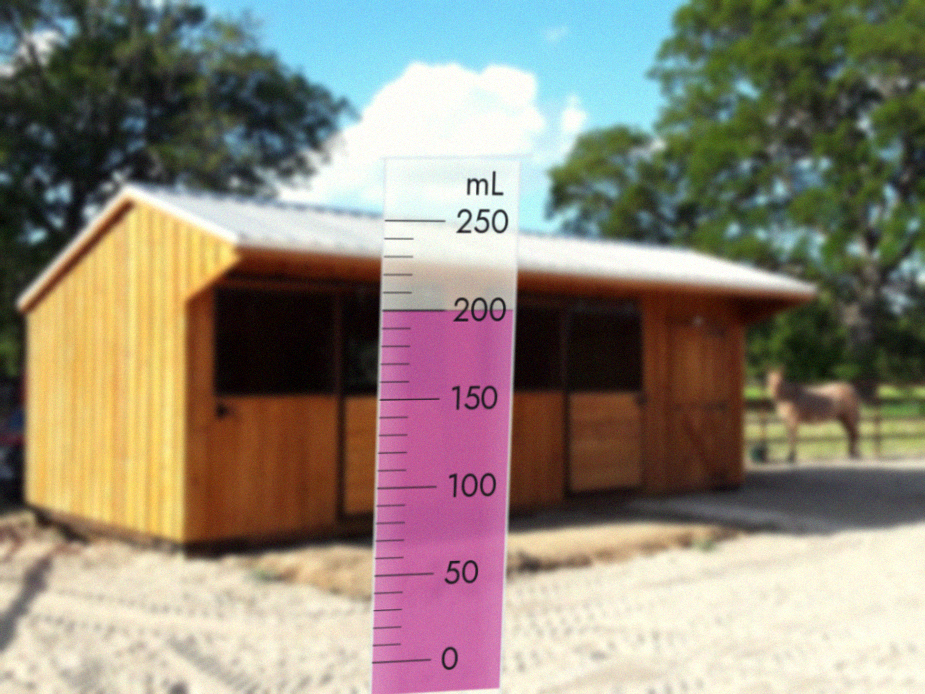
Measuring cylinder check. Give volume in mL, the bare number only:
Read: 200
